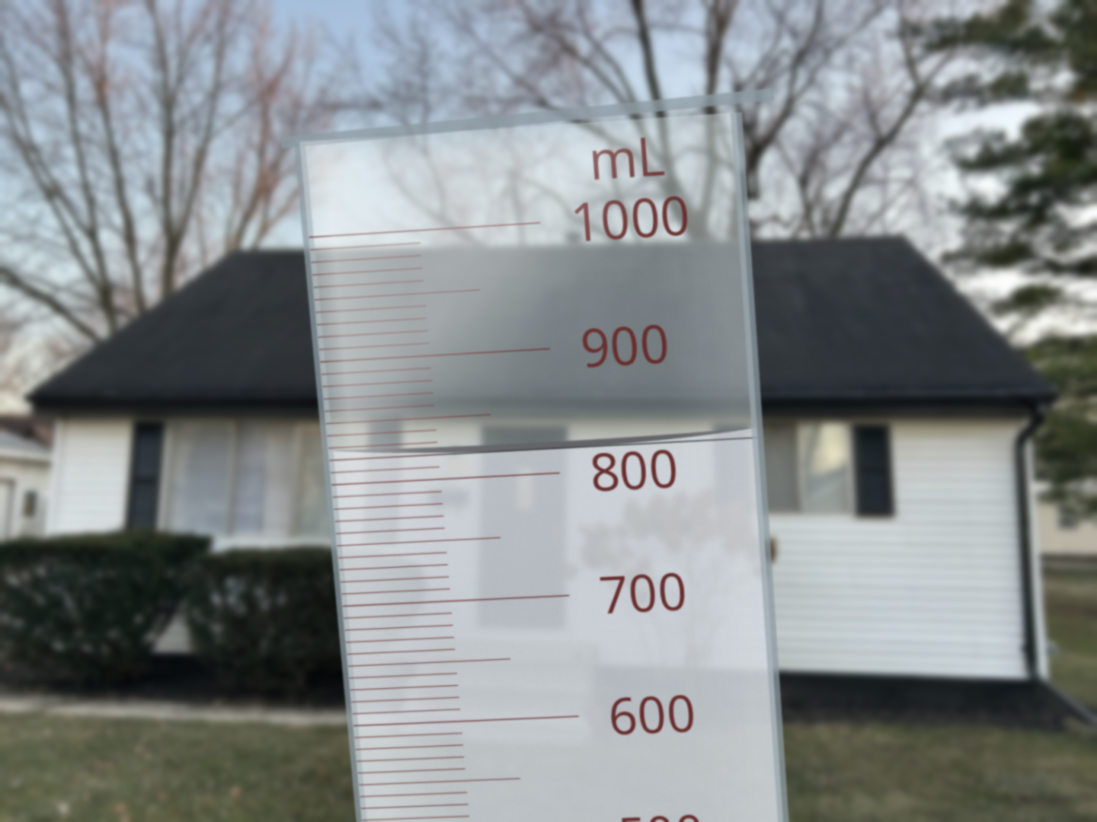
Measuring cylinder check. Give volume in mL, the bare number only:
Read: 820
